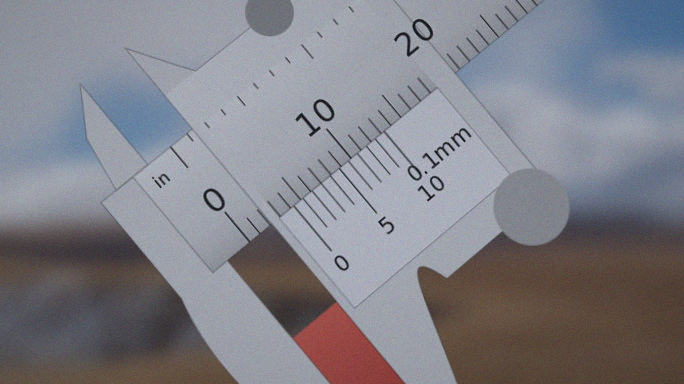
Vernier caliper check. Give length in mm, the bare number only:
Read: 4.3
